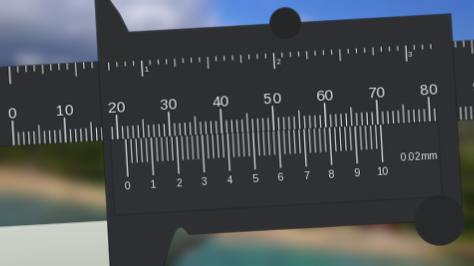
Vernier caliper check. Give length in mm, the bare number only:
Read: 21.5
